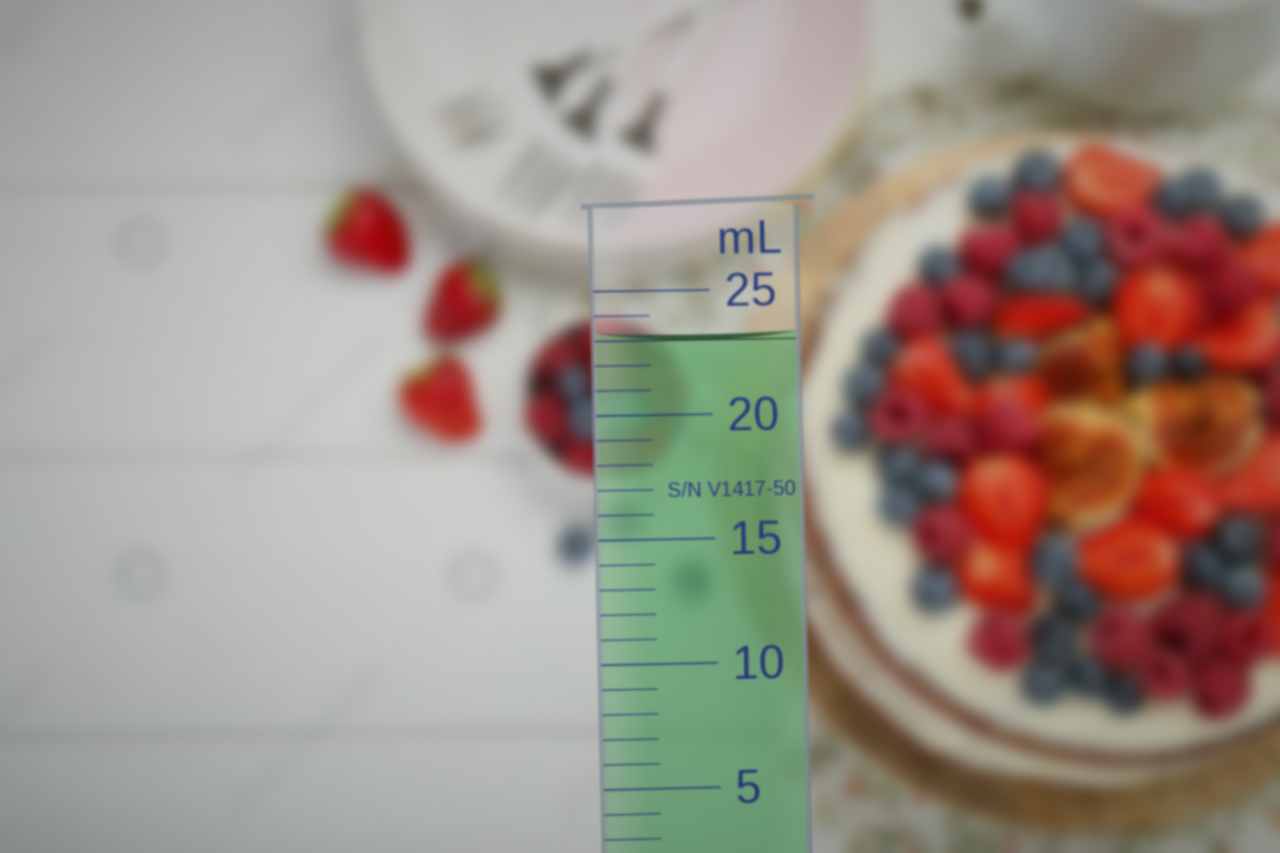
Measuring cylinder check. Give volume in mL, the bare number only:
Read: 23
